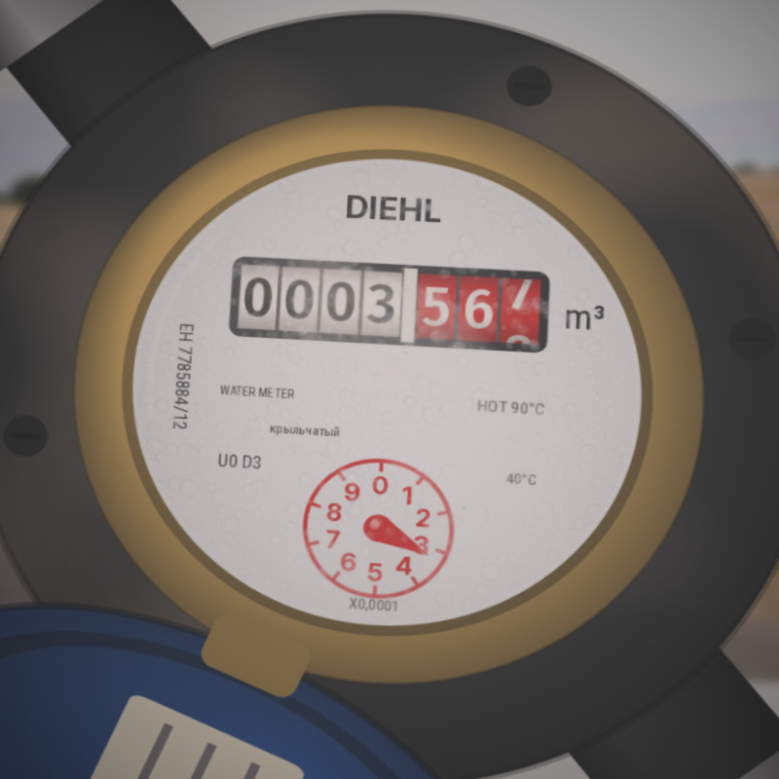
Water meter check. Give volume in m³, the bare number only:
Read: 3.5673
